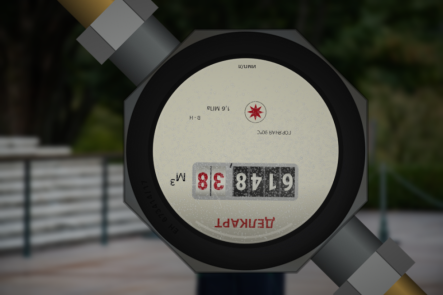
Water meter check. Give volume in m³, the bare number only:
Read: 6148.38
